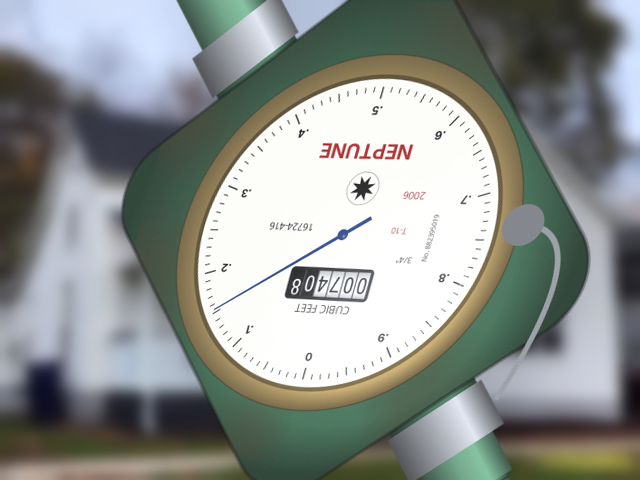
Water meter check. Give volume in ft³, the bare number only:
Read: 7408.15
